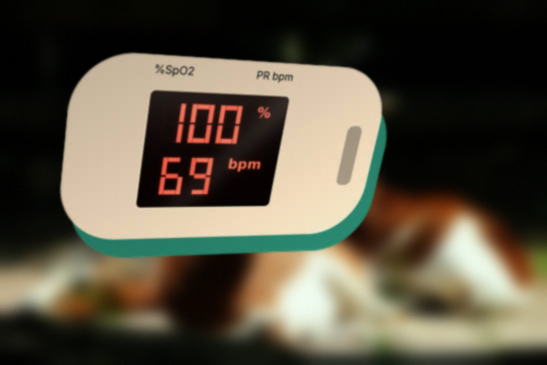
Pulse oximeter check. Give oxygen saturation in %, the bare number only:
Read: 100
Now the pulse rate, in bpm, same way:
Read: 69
